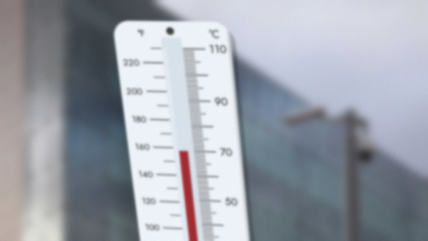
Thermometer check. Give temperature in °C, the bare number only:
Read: 70
